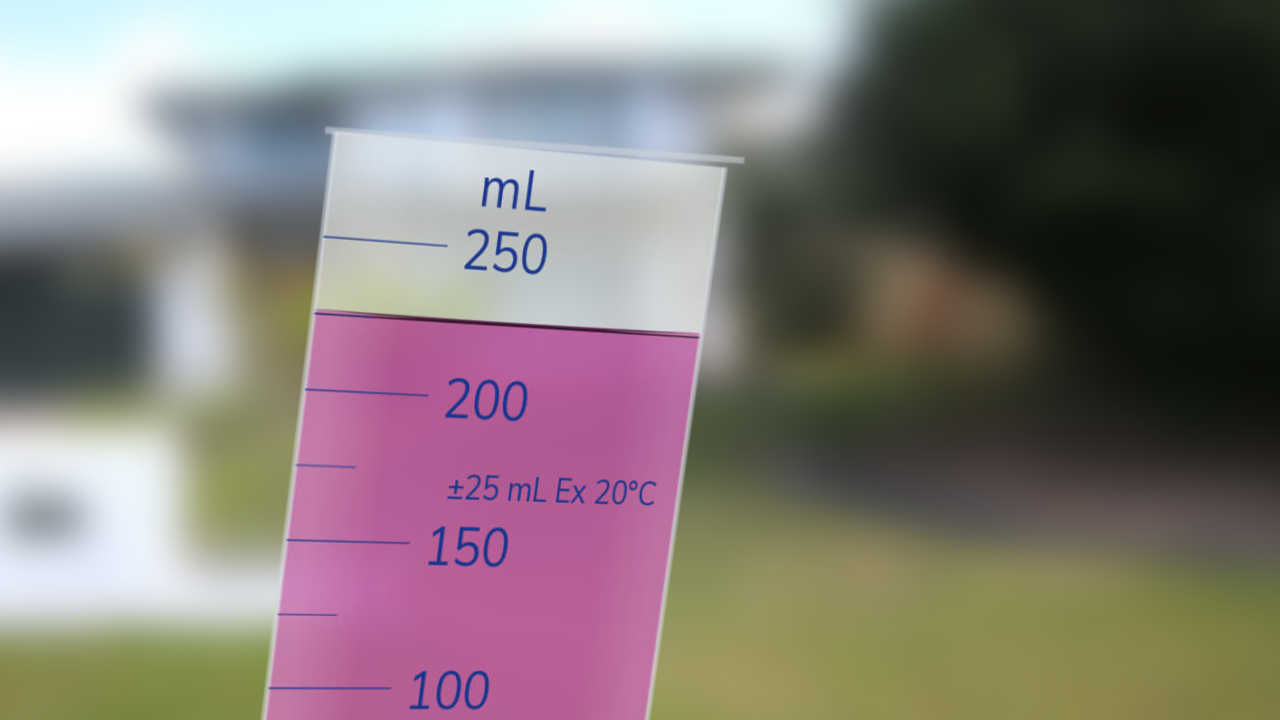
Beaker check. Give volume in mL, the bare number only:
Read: 225
